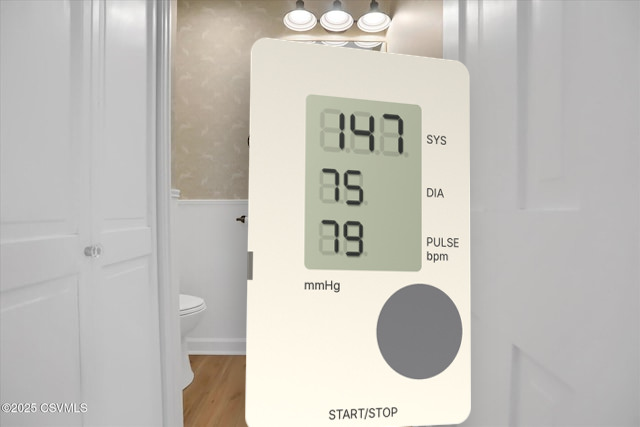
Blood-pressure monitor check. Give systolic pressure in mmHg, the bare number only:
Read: 147
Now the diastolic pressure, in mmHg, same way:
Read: 75
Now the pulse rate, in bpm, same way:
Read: 79
